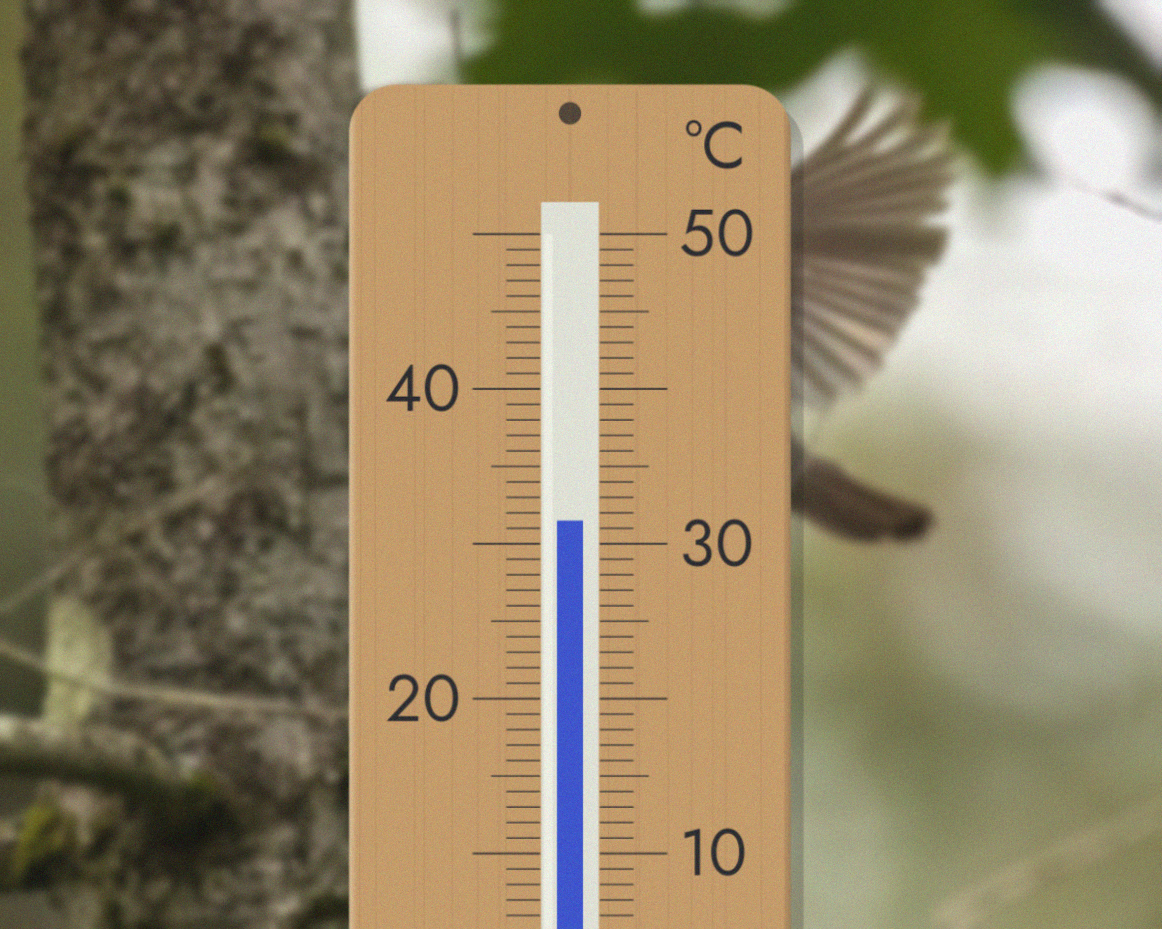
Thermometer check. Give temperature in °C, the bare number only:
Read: 31.5
